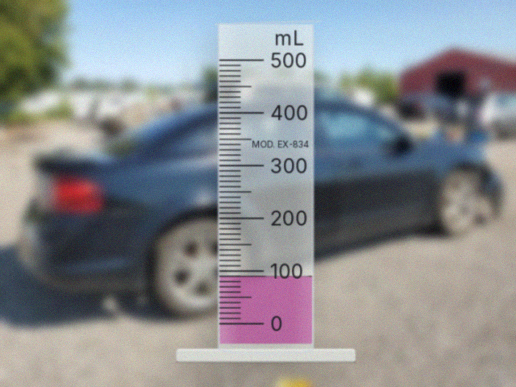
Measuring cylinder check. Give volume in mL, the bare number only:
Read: 90
